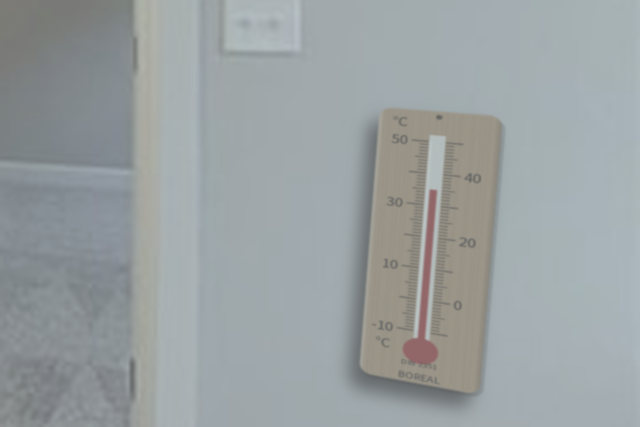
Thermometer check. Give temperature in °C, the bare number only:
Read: 35
